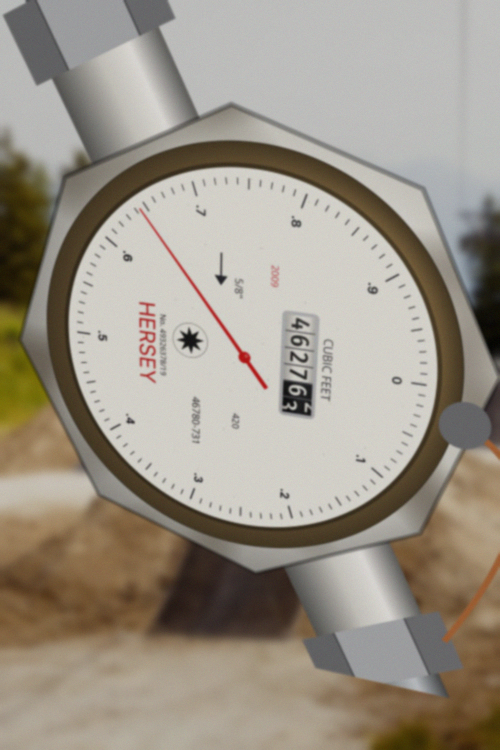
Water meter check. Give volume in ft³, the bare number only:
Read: 462762.64
